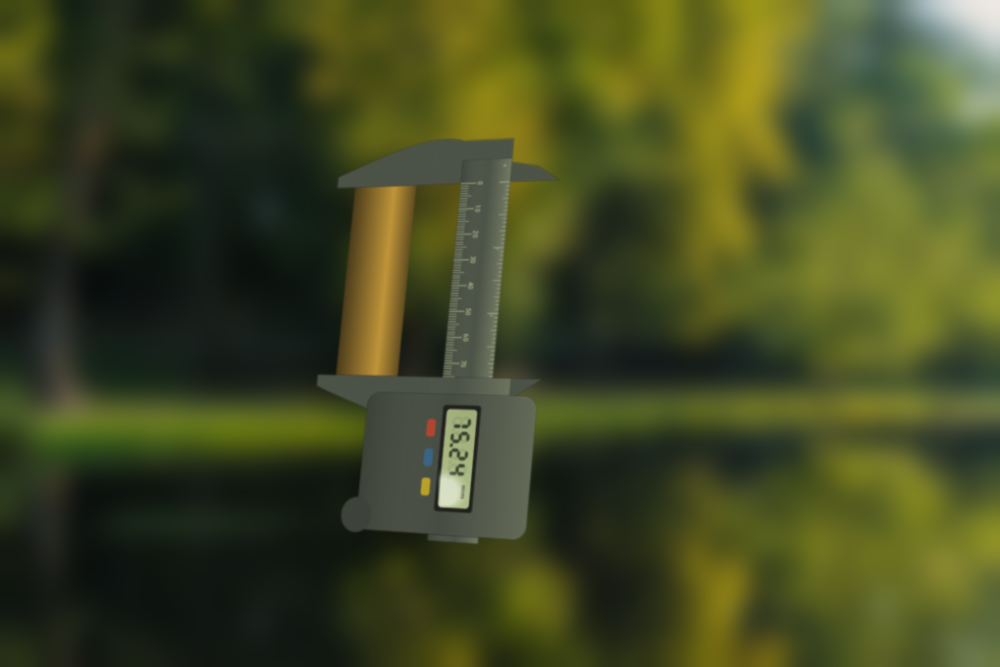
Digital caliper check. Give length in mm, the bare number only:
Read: 75.24
